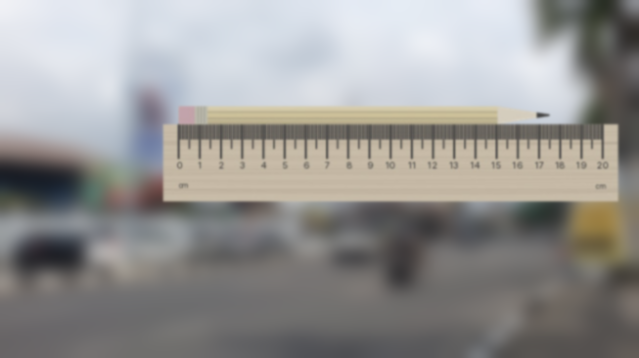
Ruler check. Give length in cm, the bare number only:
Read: 17.5
